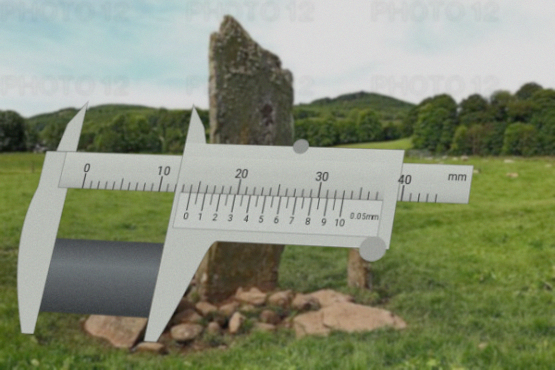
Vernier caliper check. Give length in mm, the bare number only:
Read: 14.0
